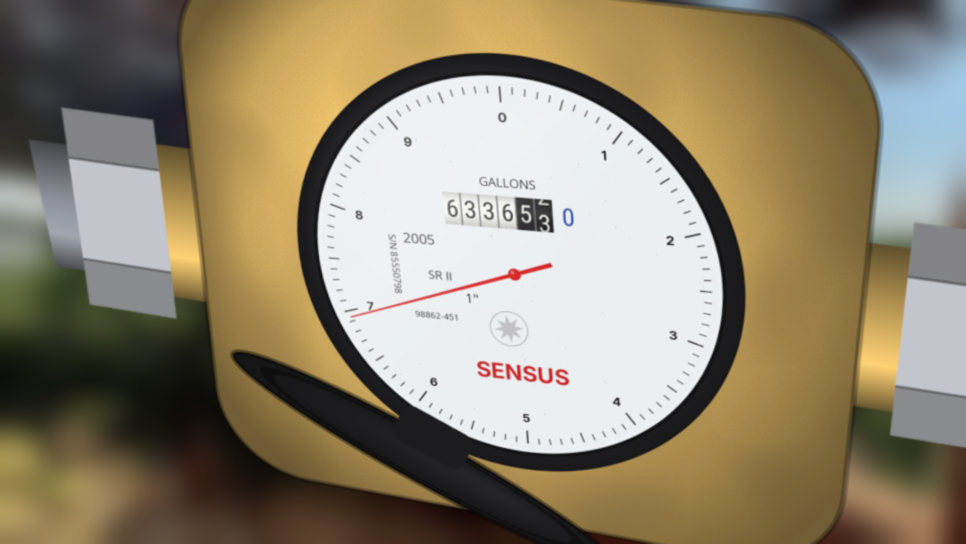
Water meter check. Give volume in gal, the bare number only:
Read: 6336526.9
